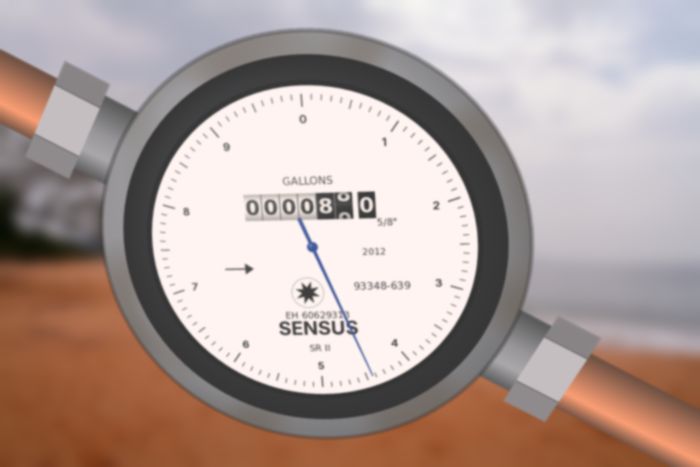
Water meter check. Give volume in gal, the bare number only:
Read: 884.4
